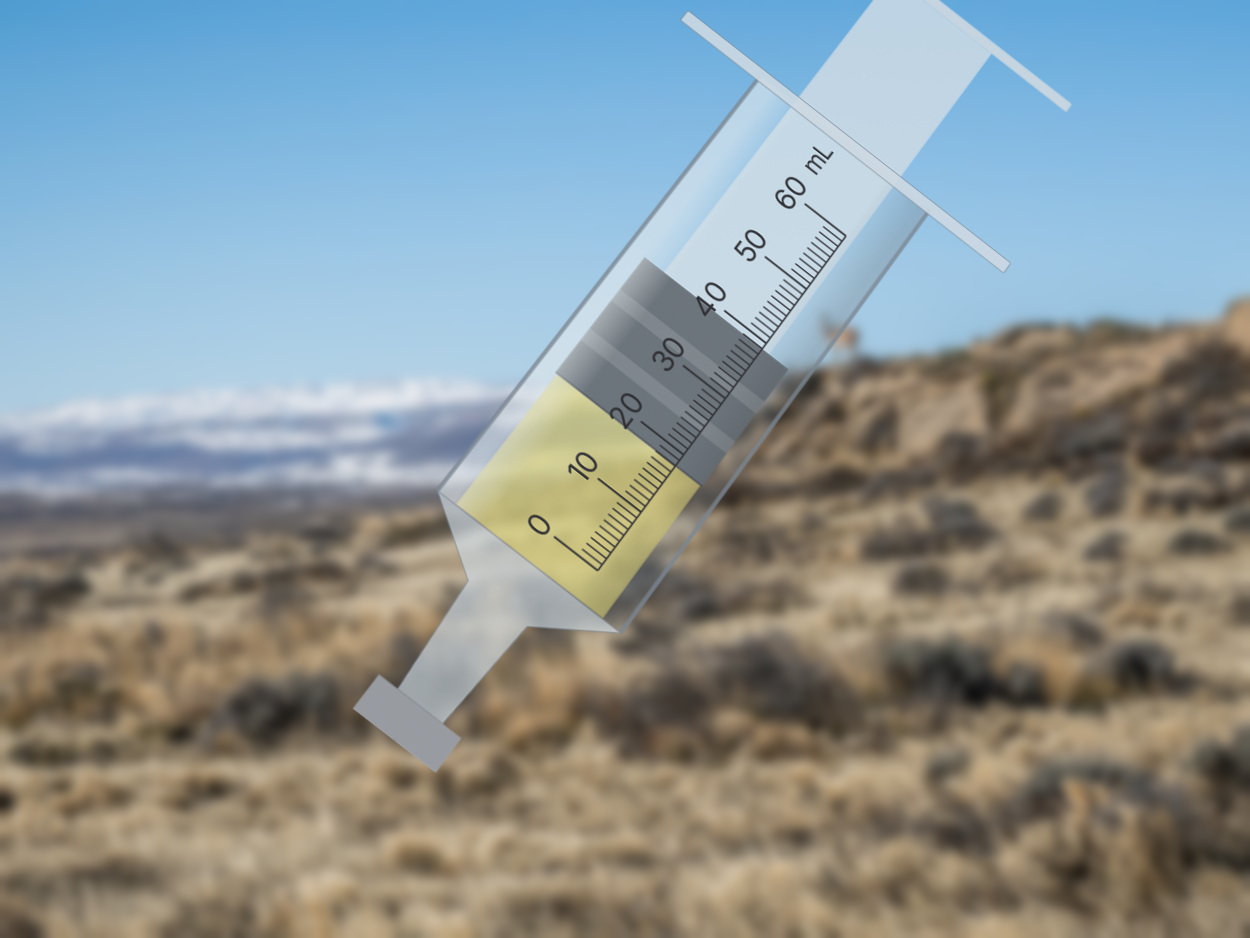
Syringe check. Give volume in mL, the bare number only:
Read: 18
